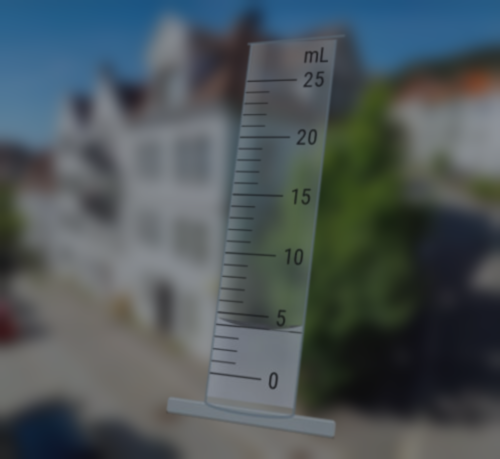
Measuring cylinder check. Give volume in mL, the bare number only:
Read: 4
